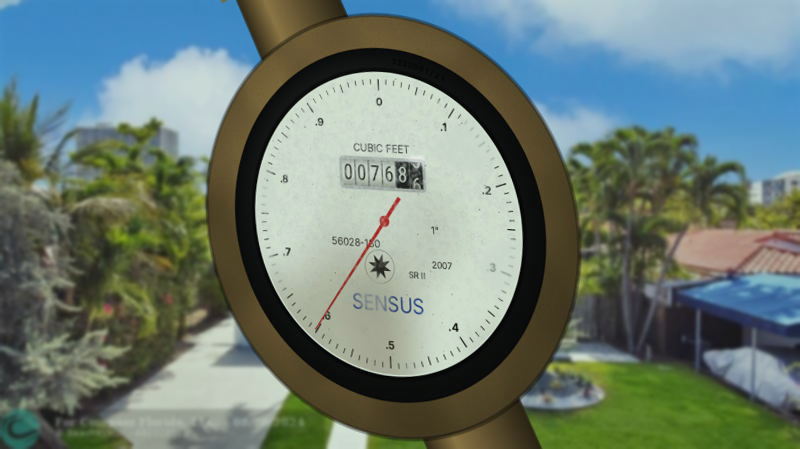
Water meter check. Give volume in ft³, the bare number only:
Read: 7685.60
